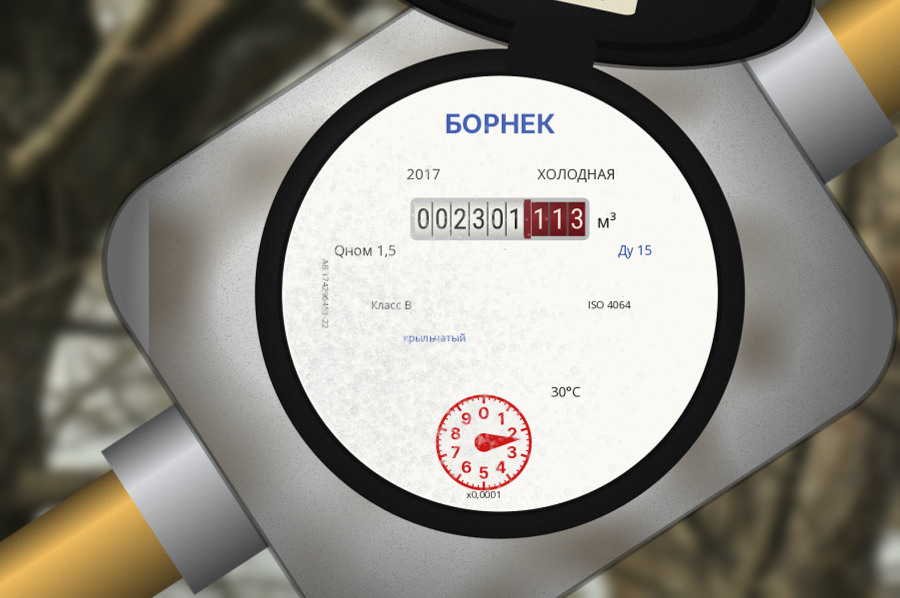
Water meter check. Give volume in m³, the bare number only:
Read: 2301.1132
